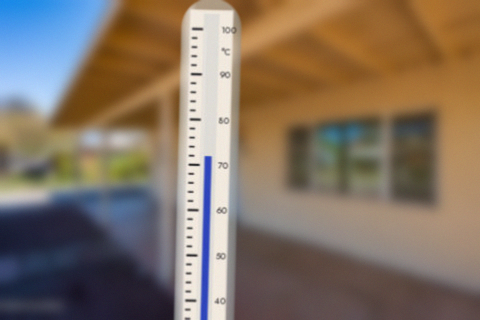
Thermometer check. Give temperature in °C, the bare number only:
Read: 72
